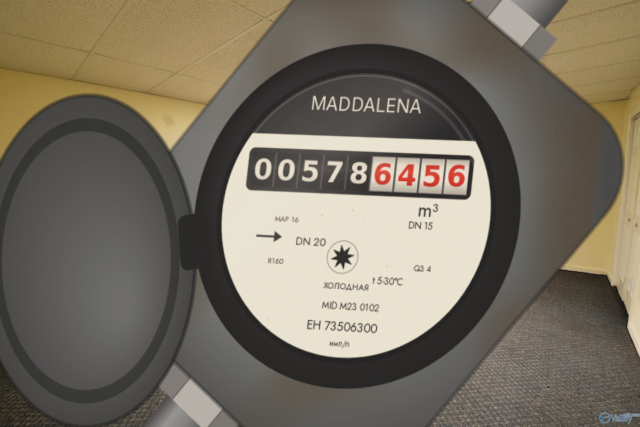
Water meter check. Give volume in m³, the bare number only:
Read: 578.6456
